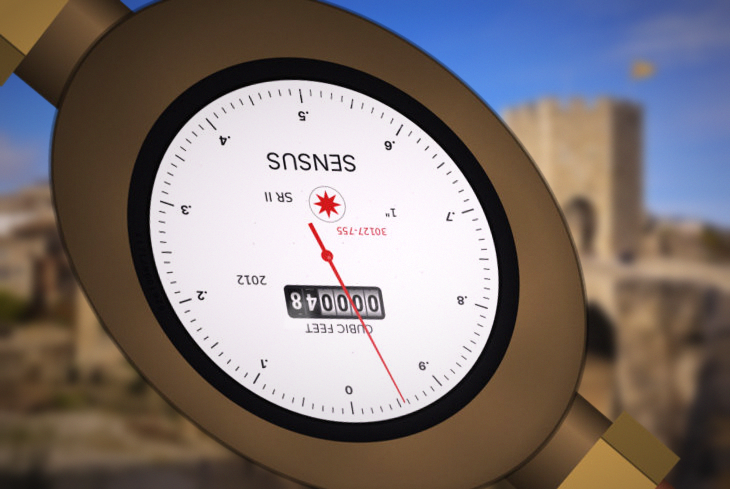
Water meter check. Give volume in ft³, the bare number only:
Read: 47.94
